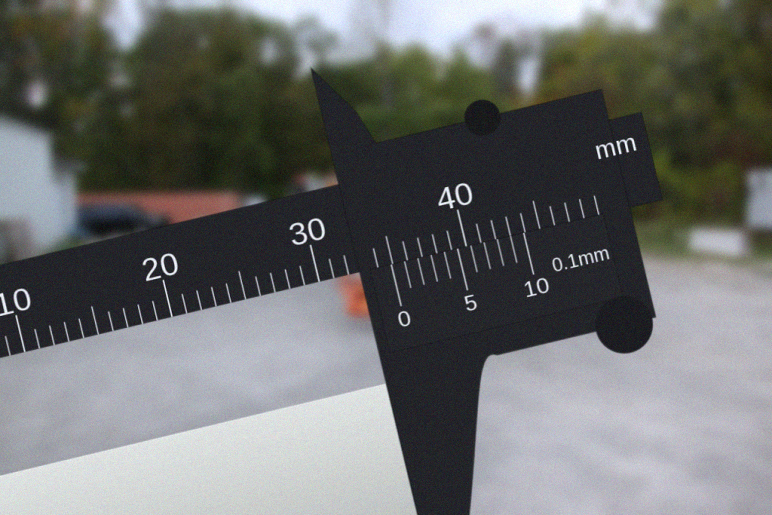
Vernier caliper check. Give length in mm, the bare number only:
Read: 34.9
